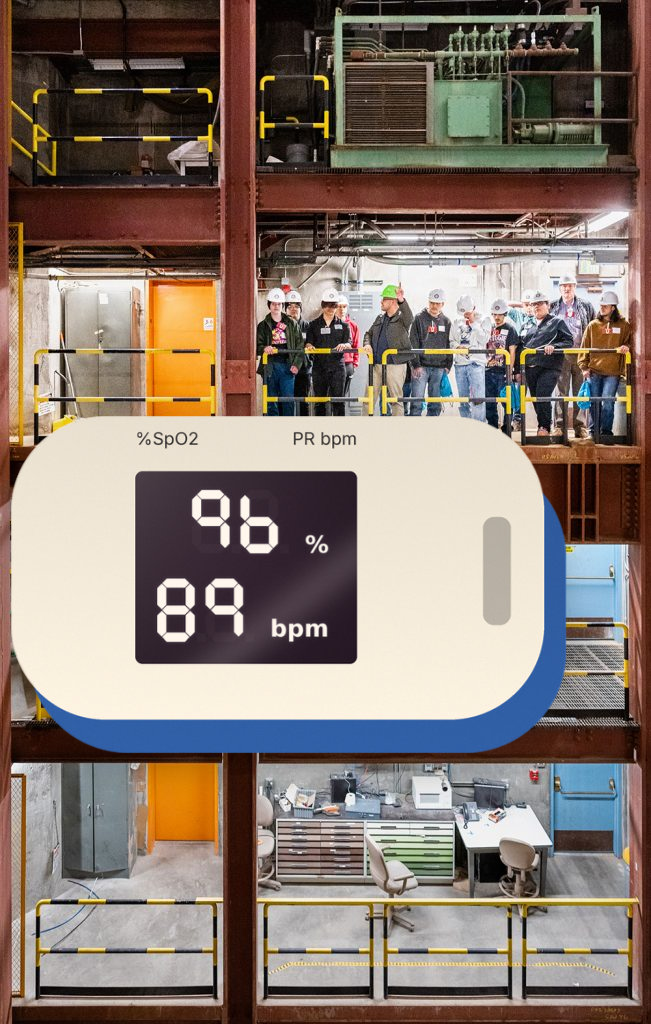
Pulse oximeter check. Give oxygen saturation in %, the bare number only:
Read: 96
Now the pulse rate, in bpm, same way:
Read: 89
